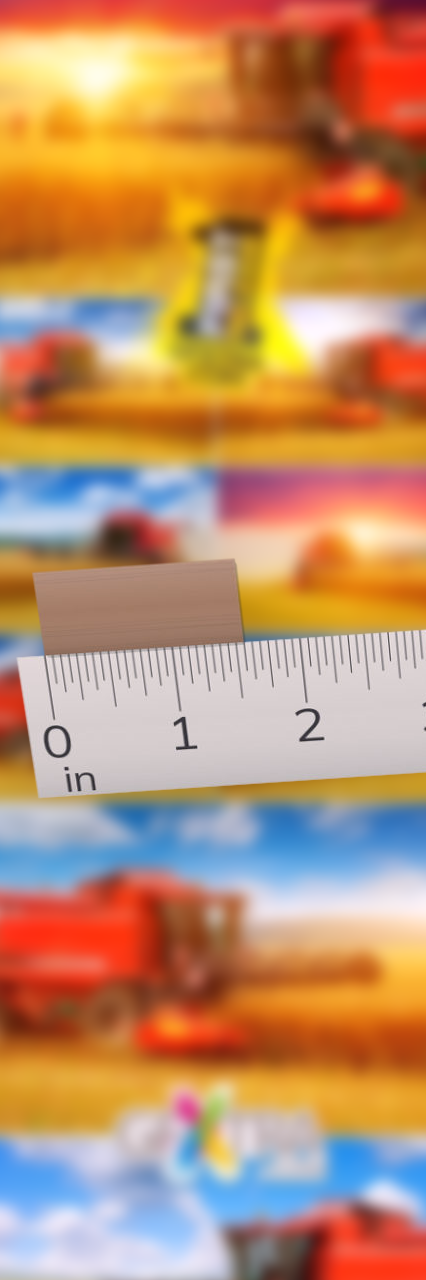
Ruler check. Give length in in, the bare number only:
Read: 1.5625
